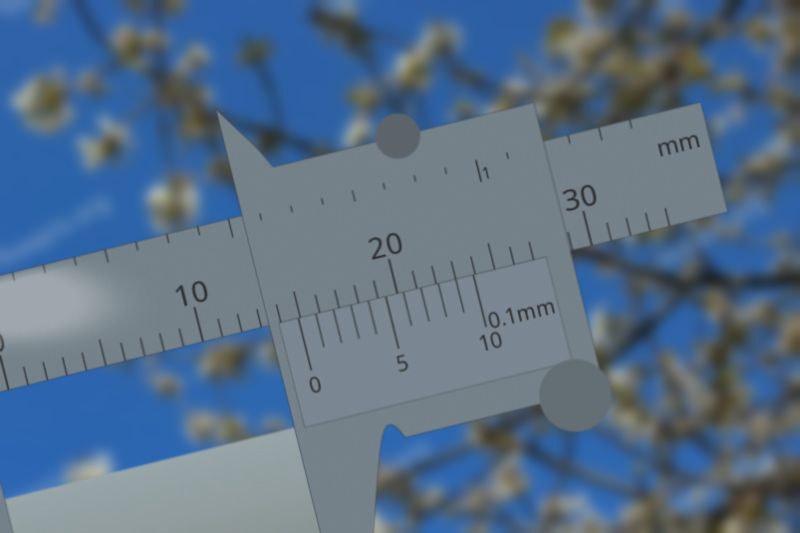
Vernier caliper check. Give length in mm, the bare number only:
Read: 14.9
